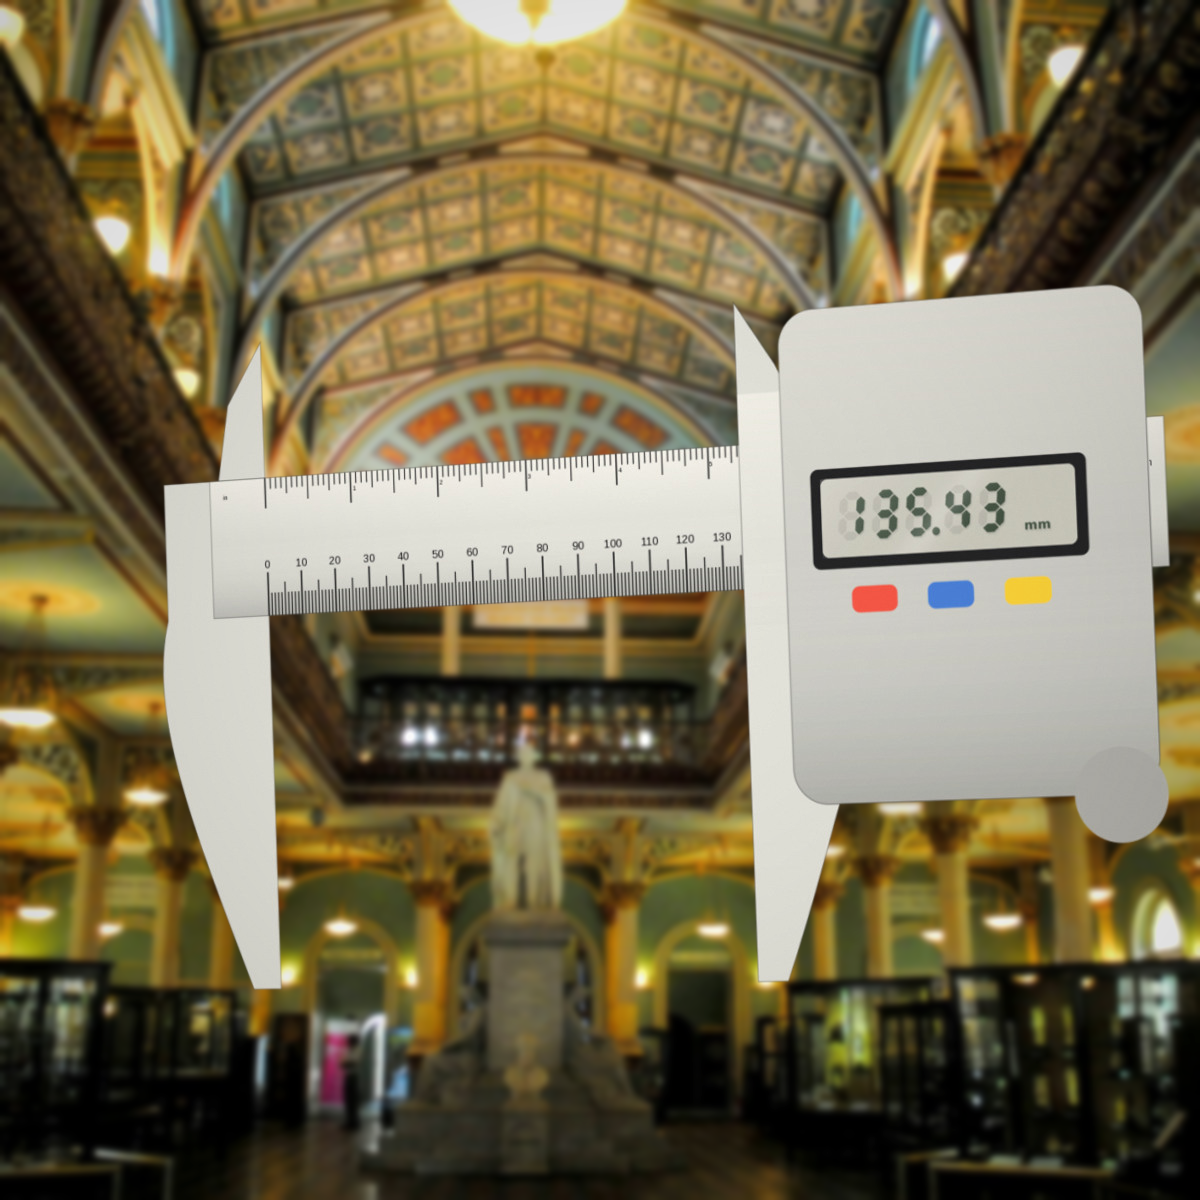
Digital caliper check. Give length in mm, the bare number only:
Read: 135.43
